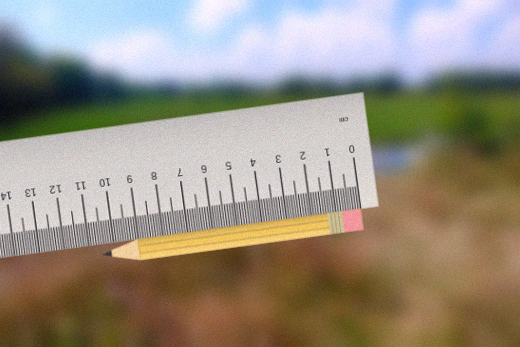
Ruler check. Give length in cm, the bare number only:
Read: 10.5
